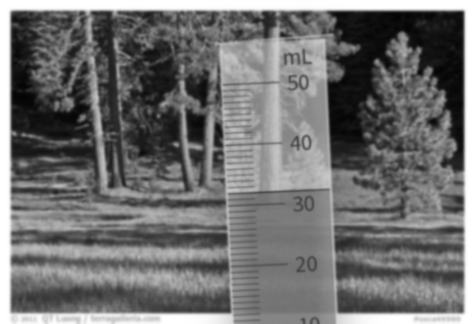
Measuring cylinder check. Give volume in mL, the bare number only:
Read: 32
